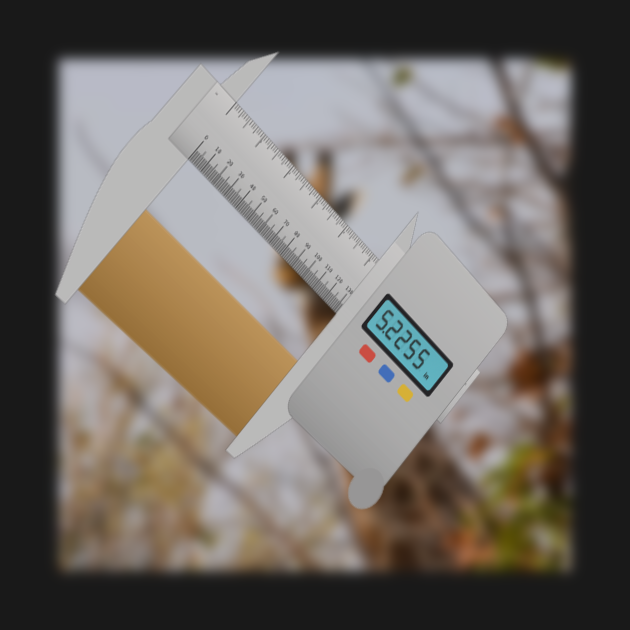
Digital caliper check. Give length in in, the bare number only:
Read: 5.2255
